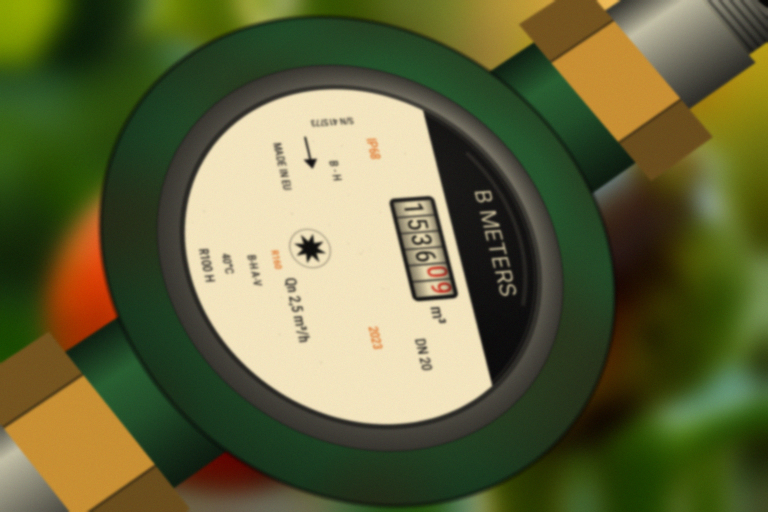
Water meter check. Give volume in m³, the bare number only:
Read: 1536.09
